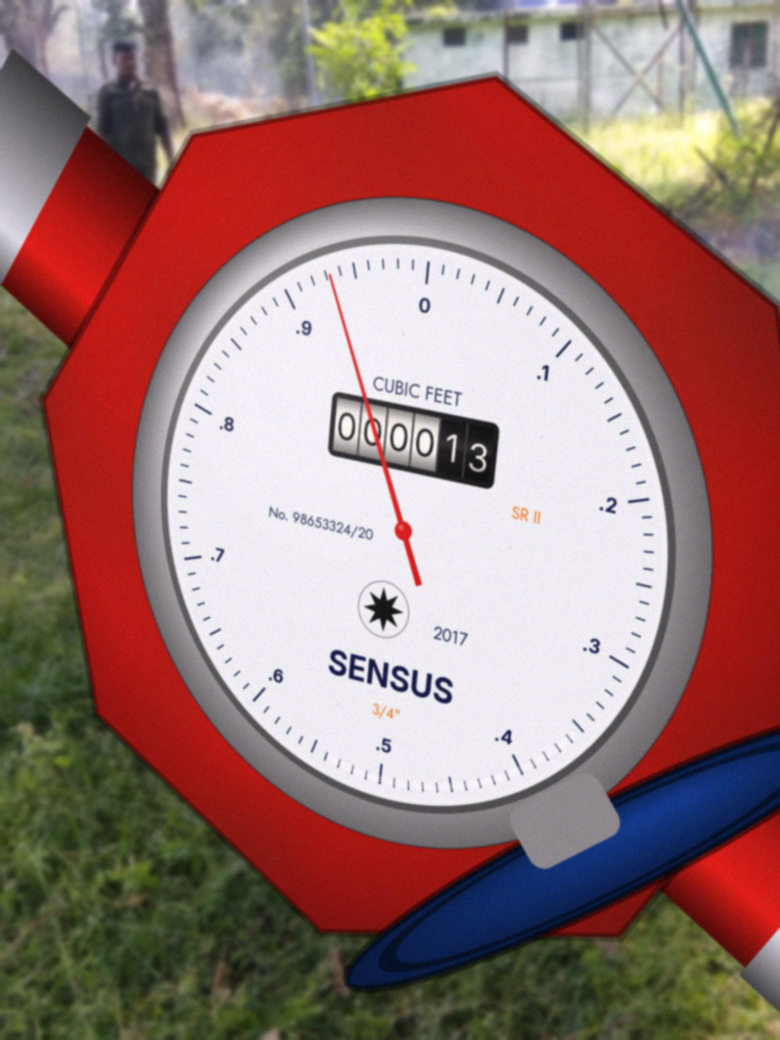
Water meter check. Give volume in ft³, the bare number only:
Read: 12.93
